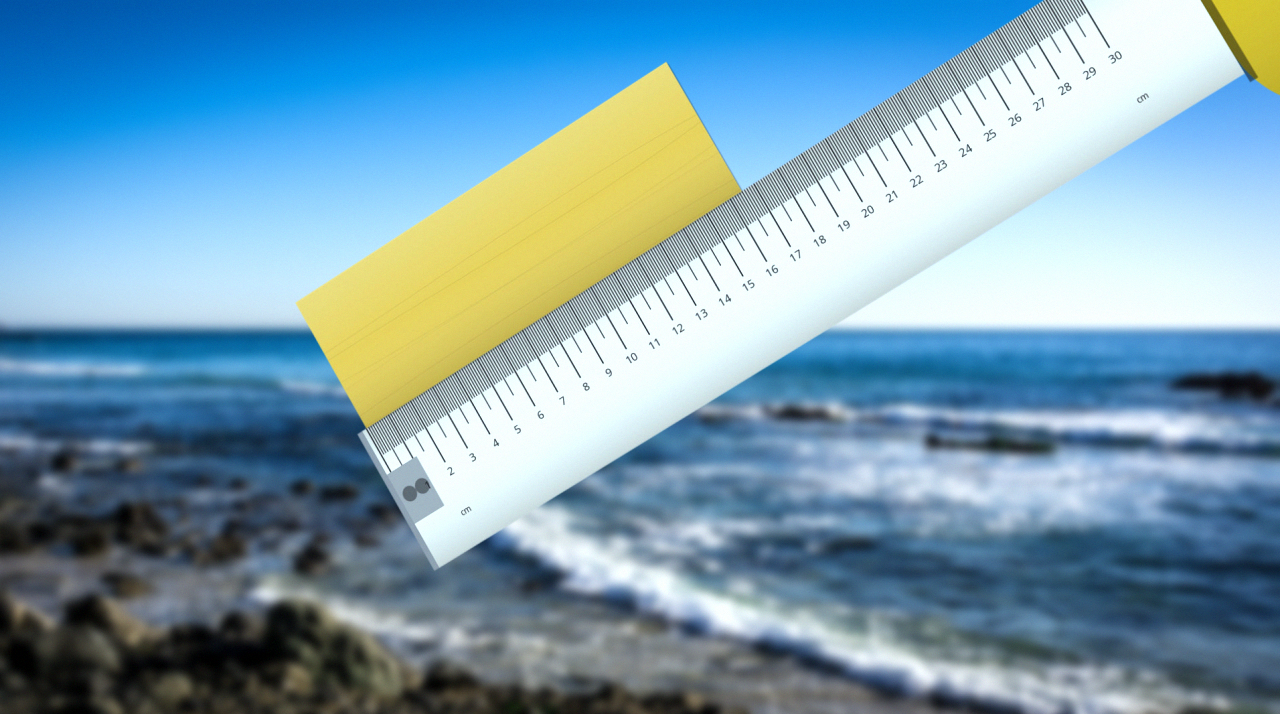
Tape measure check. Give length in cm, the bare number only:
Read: 16.5
